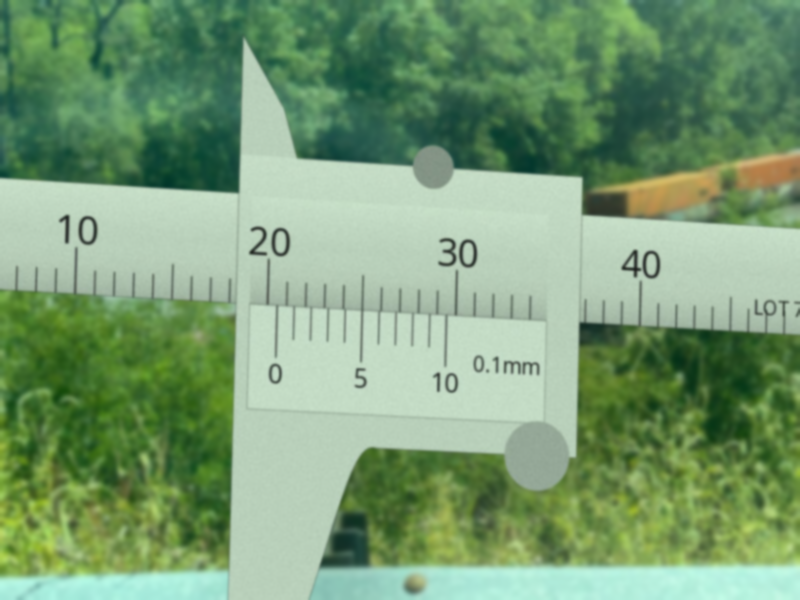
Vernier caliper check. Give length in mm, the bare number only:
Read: 20.5
